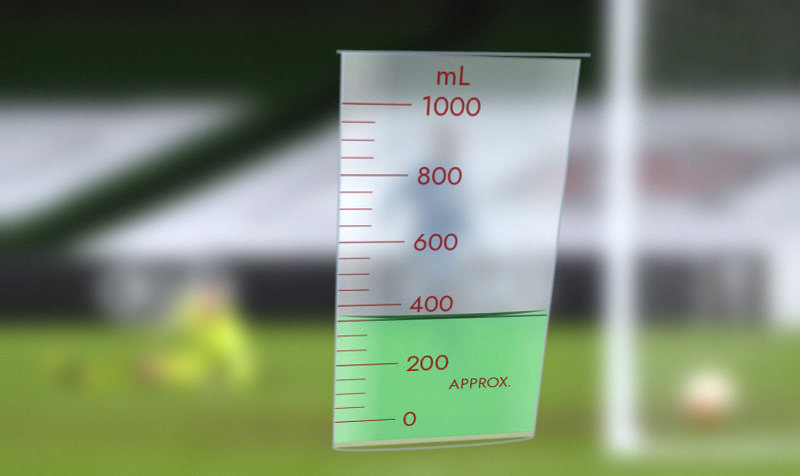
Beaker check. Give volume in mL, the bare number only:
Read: 350
